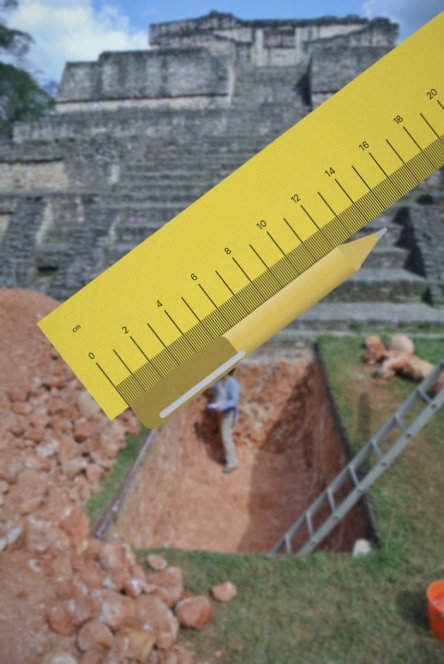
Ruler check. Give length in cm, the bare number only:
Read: 14.5
